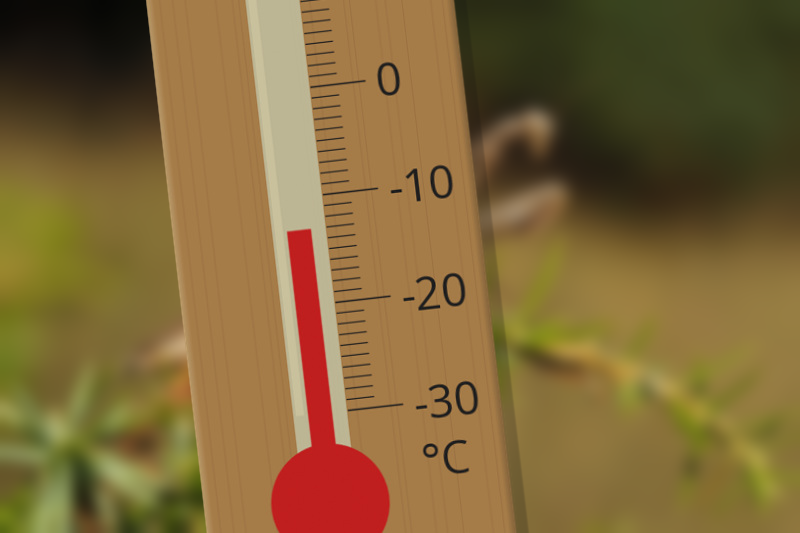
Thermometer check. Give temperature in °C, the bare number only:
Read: -13
